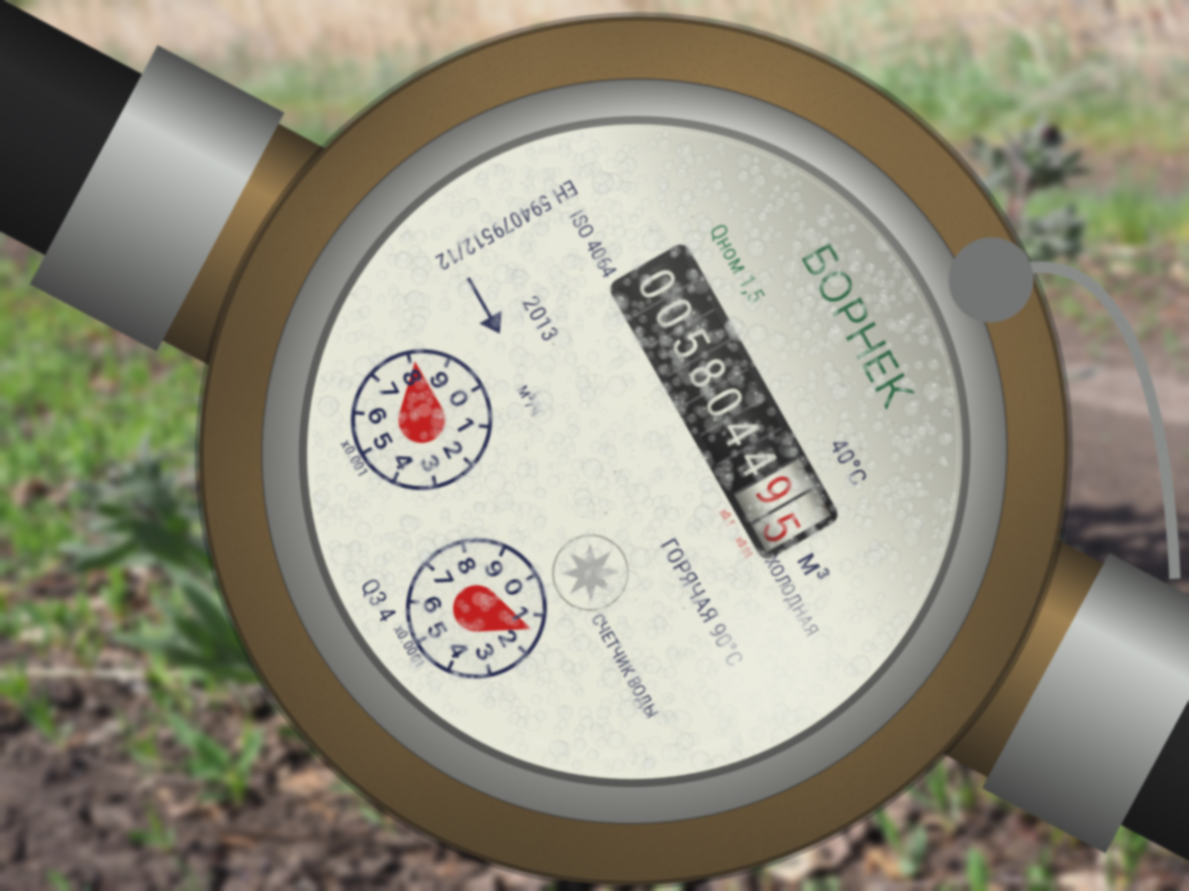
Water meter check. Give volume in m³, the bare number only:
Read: 58044.9481
